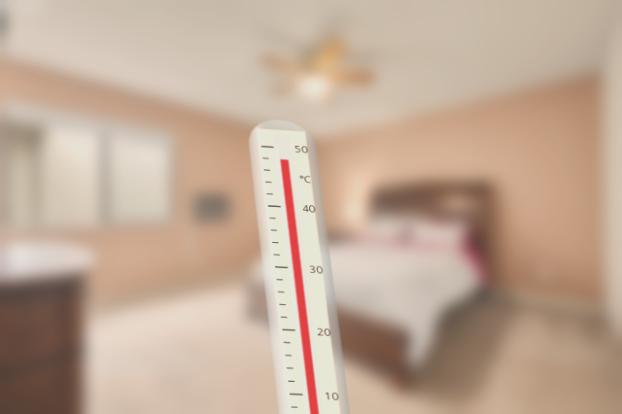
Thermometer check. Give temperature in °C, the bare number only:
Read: 48
